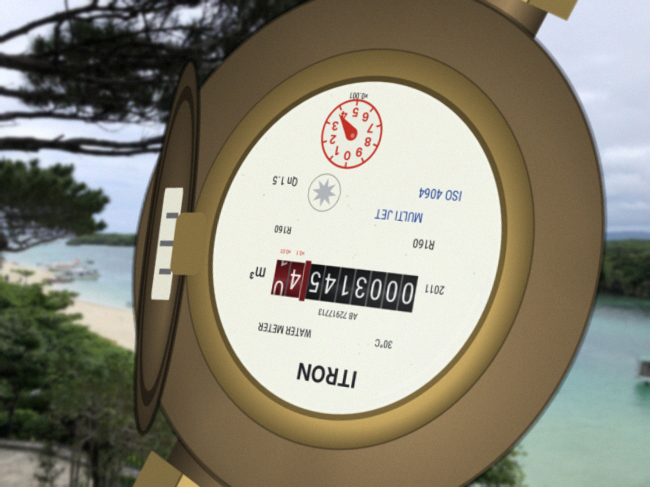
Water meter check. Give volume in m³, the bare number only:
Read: 3145.403
